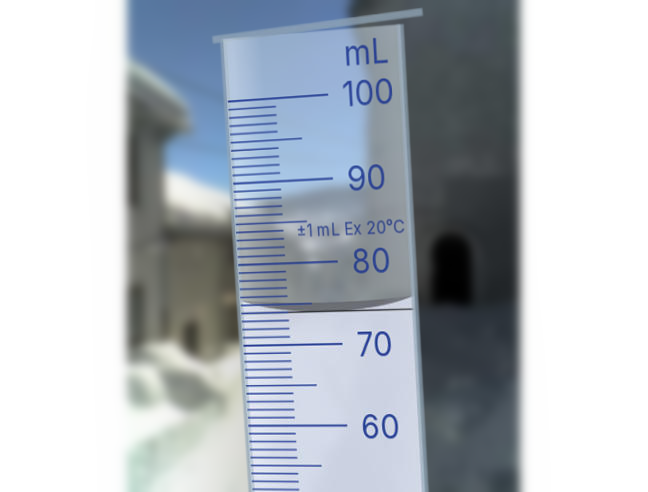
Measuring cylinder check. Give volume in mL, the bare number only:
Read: 74
